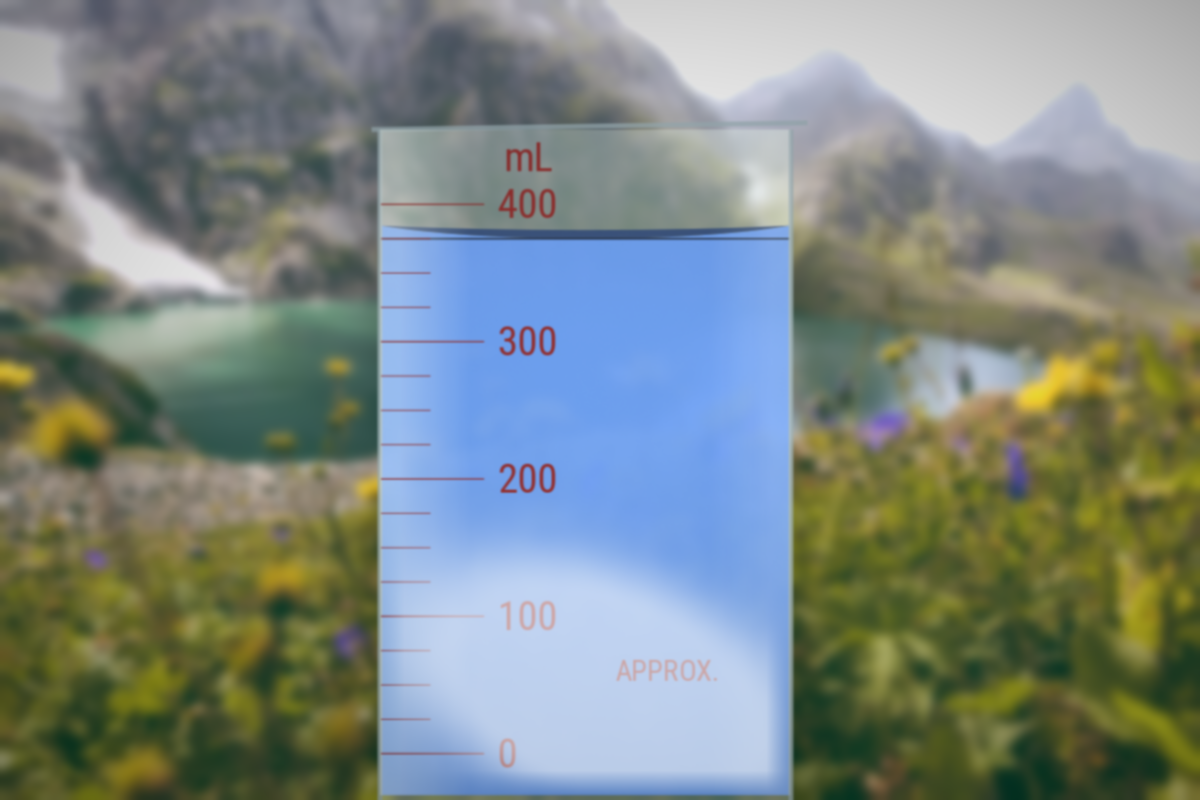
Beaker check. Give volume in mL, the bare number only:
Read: 375
